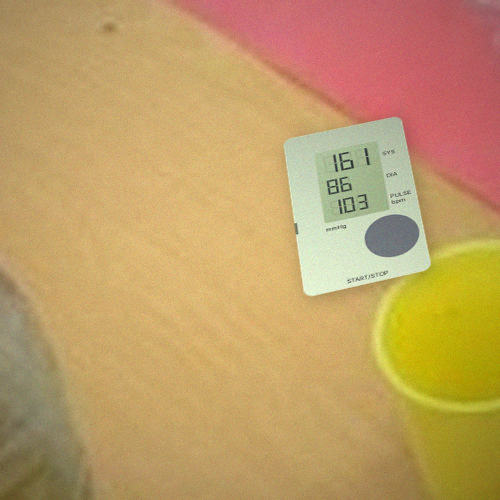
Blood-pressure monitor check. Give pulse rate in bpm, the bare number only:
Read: 103
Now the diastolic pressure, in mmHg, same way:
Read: 86
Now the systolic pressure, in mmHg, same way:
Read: 161
